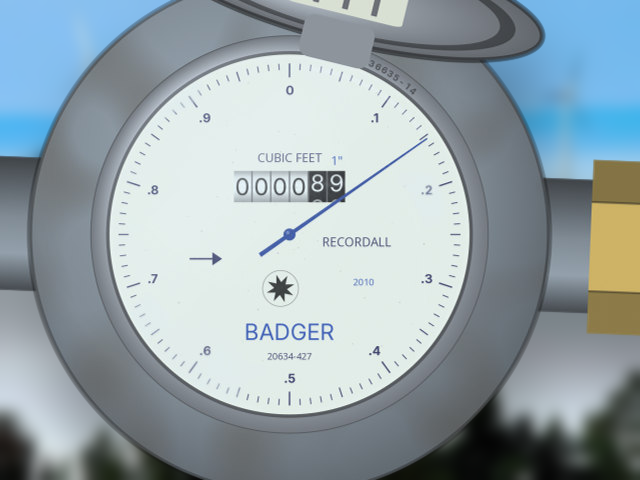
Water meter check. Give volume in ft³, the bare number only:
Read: 89.15
